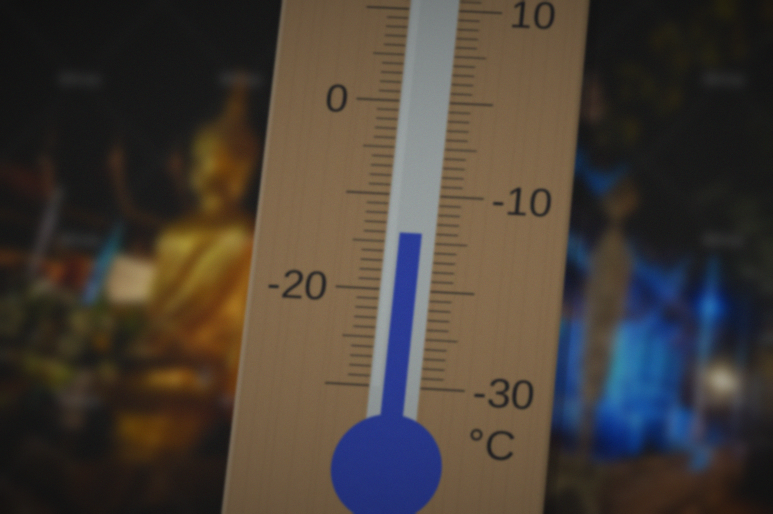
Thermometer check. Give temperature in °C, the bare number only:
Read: -14
